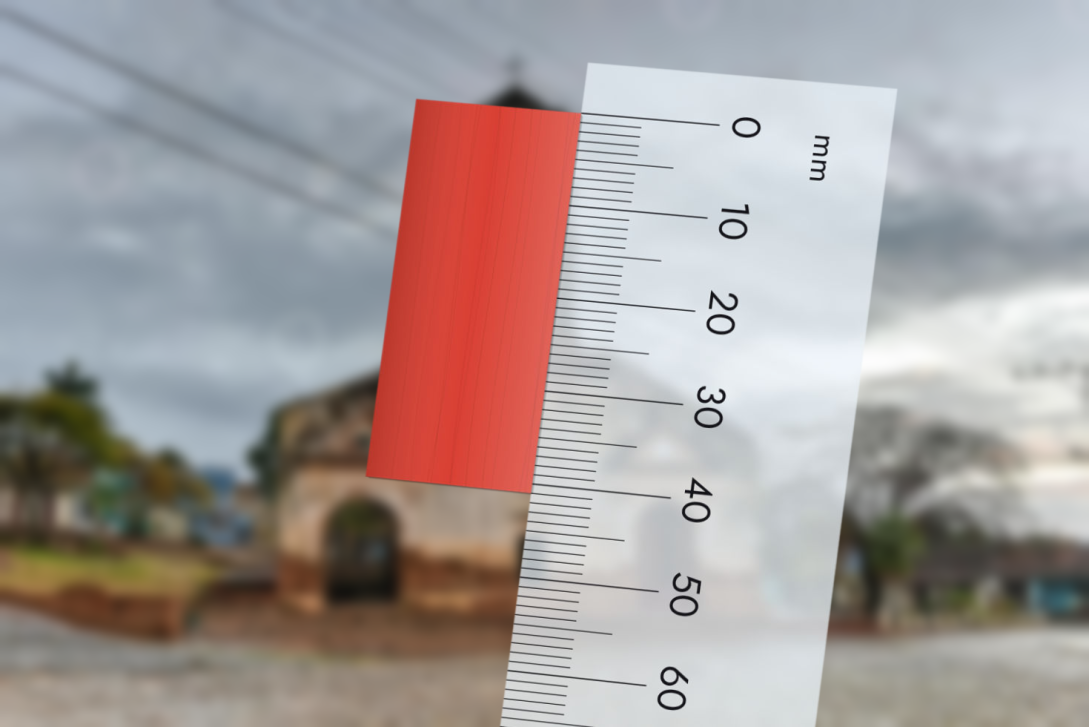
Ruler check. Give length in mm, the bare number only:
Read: 41
